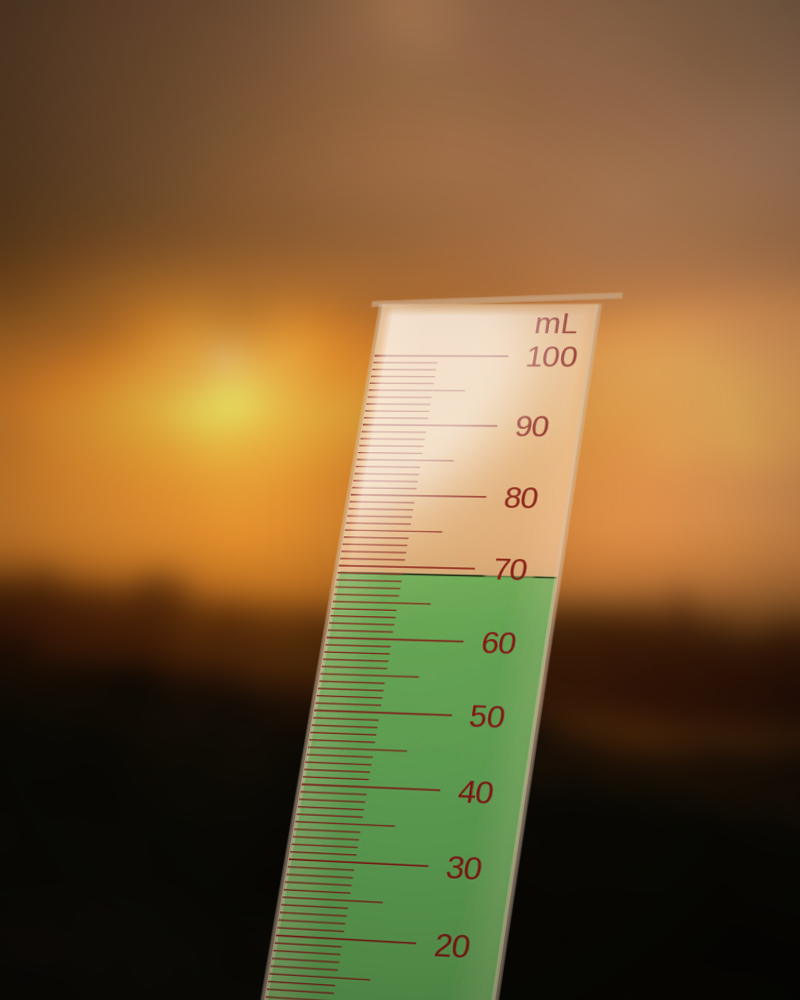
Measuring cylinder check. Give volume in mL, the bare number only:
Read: 69
